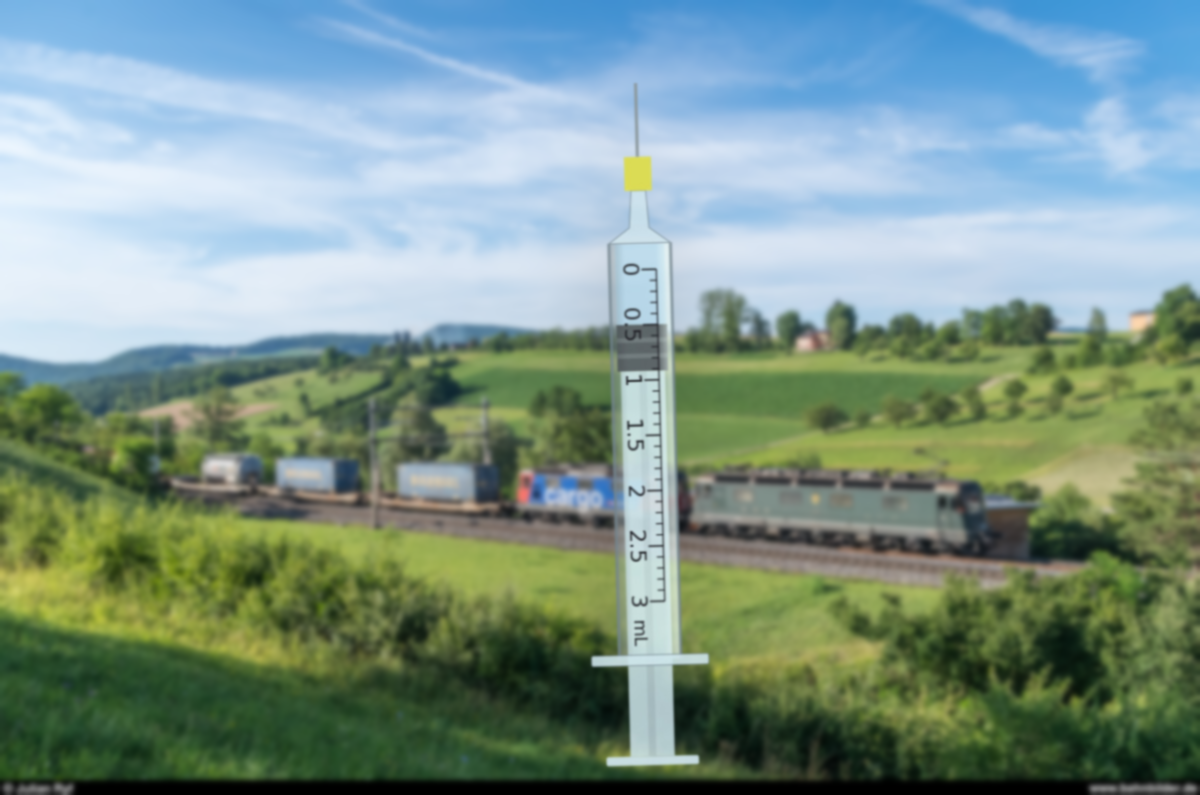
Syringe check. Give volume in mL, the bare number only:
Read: 0.5
